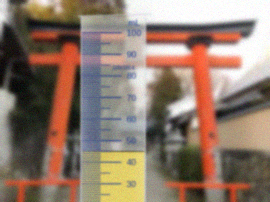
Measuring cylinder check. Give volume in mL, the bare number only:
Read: 45
